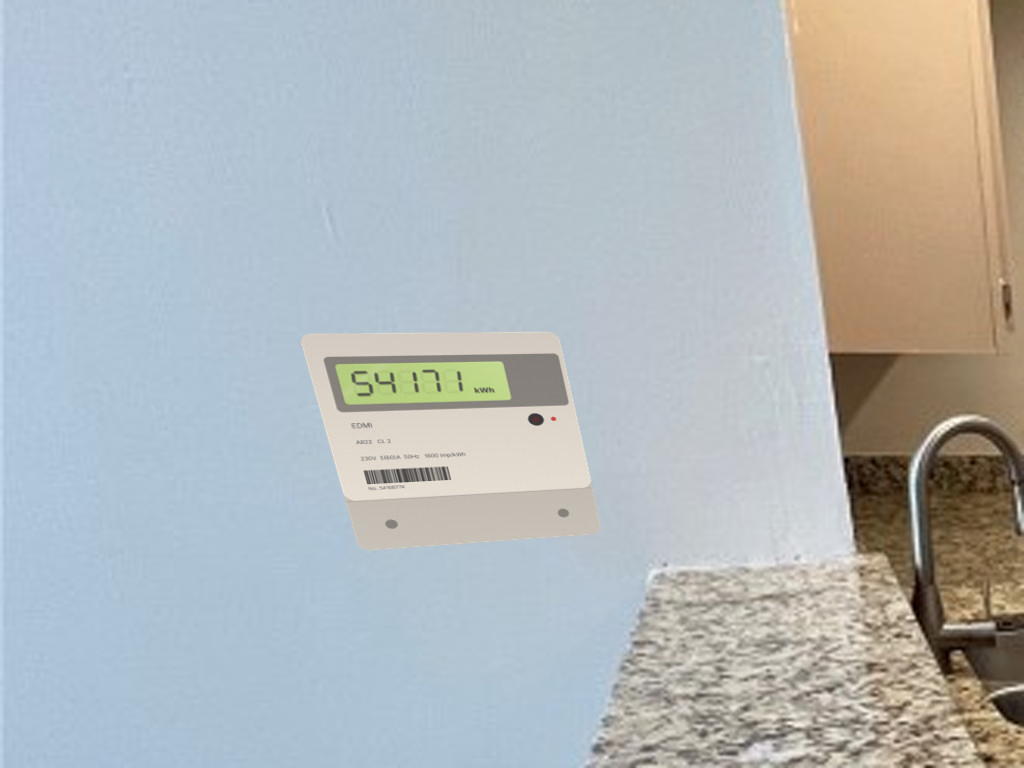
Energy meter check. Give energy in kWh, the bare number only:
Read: 54171
